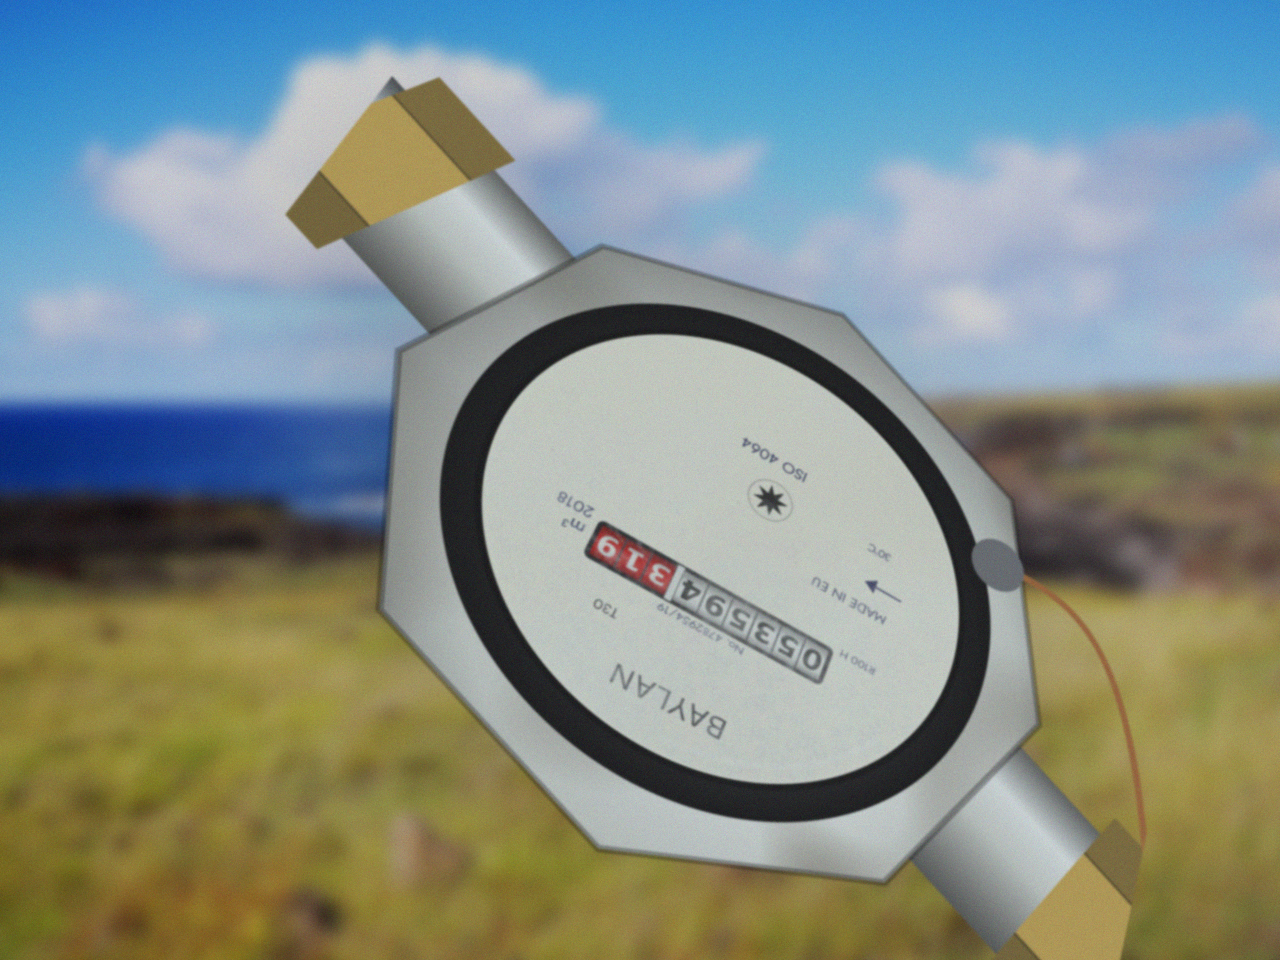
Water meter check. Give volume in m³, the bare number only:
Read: 53594.319
